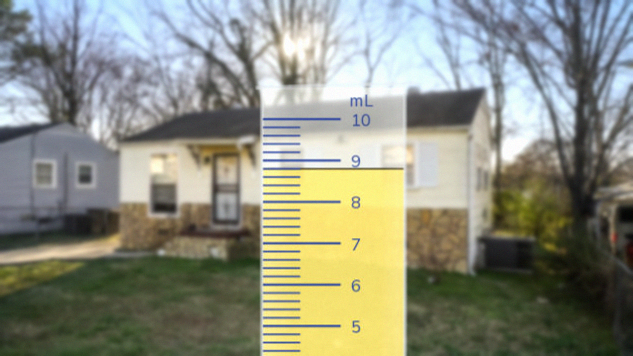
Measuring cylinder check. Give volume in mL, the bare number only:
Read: 8.8
